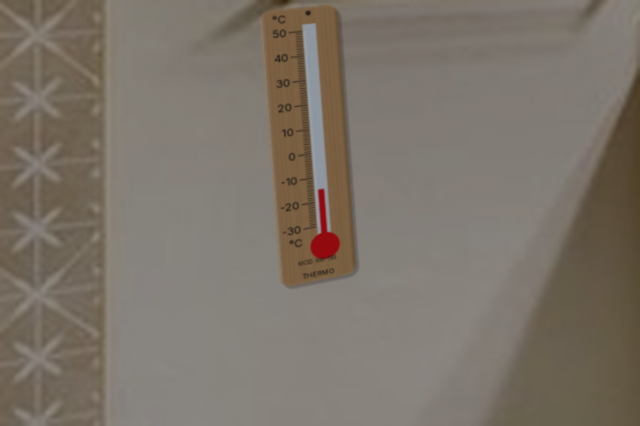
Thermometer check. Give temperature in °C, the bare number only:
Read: -15
